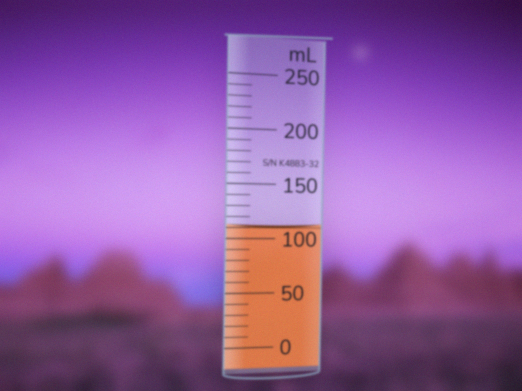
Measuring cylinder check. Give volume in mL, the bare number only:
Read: 110
